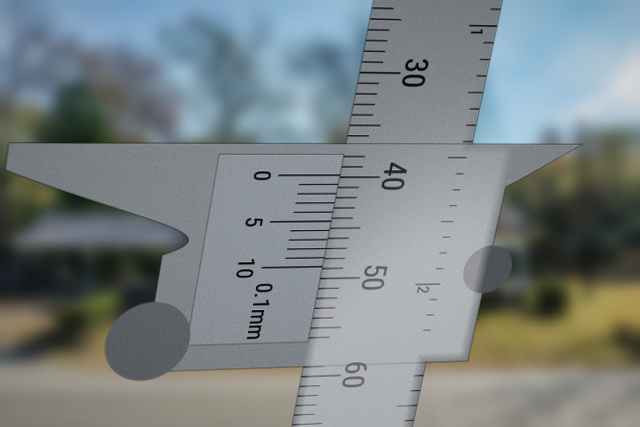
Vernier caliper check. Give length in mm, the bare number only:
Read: 39.8
